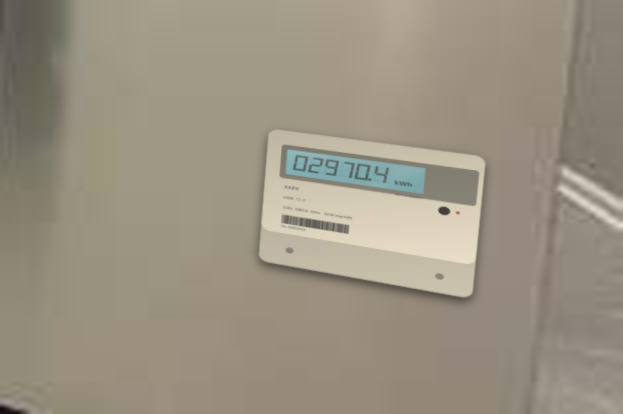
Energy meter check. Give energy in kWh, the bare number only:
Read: 2970.4
